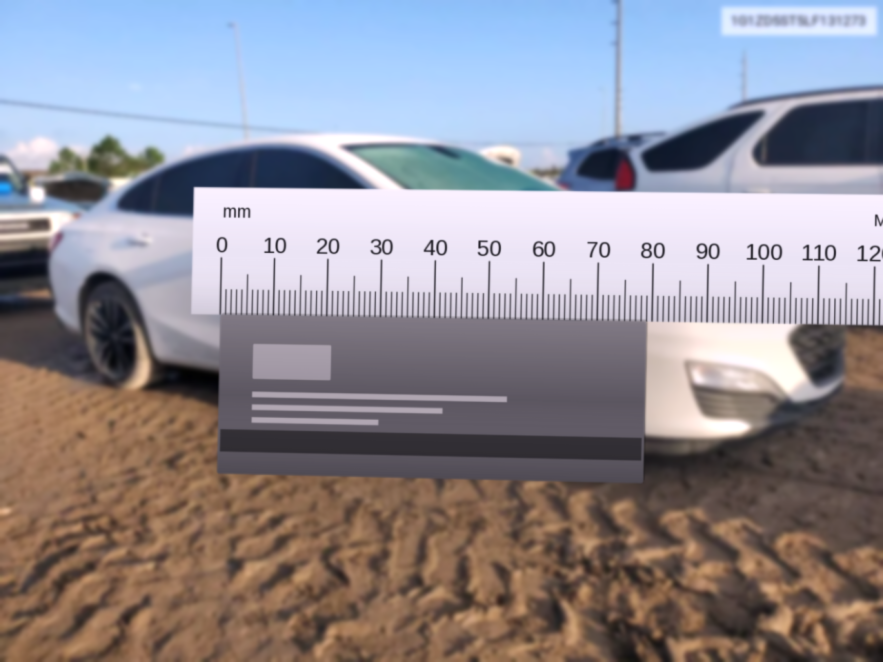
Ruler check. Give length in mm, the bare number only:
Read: 79
